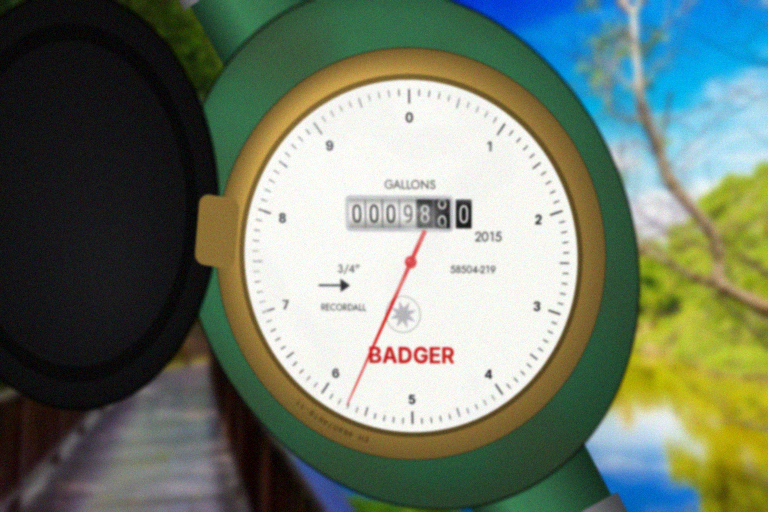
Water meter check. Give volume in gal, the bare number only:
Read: 9885.7
